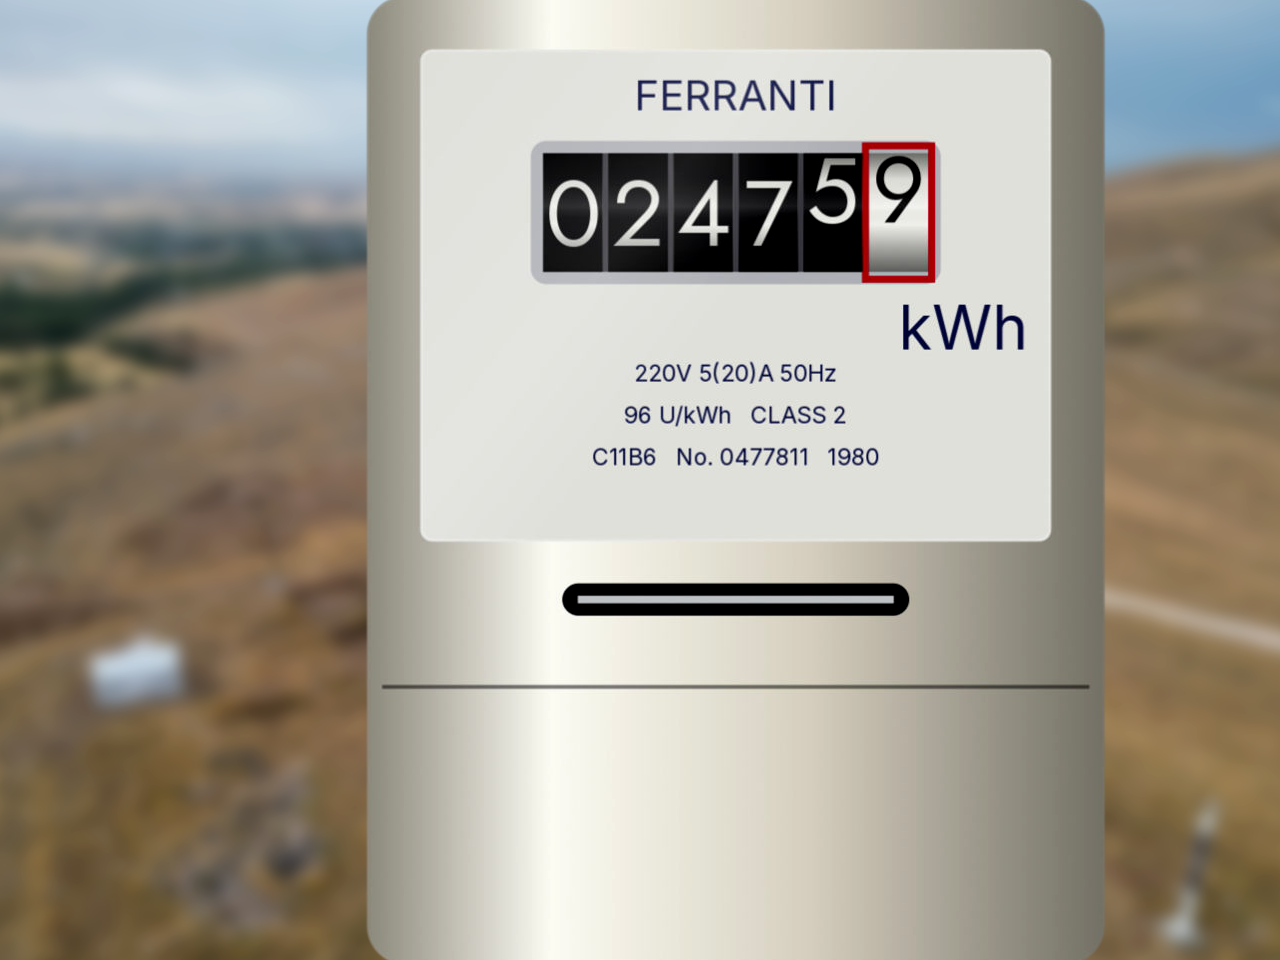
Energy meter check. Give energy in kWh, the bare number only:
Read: 2475.9
